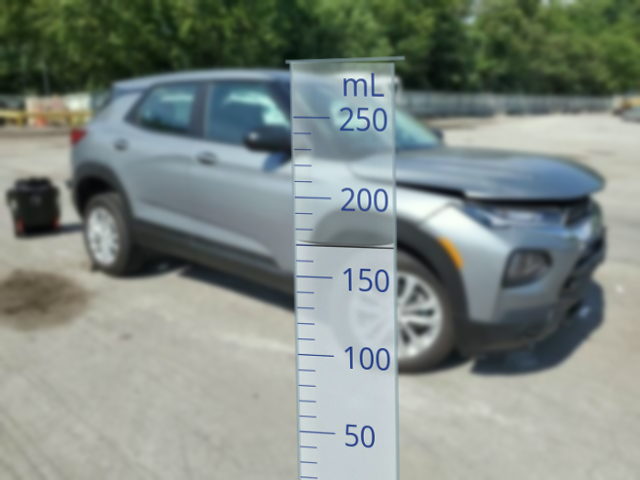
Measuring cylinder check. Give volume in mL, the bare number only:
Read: 170
